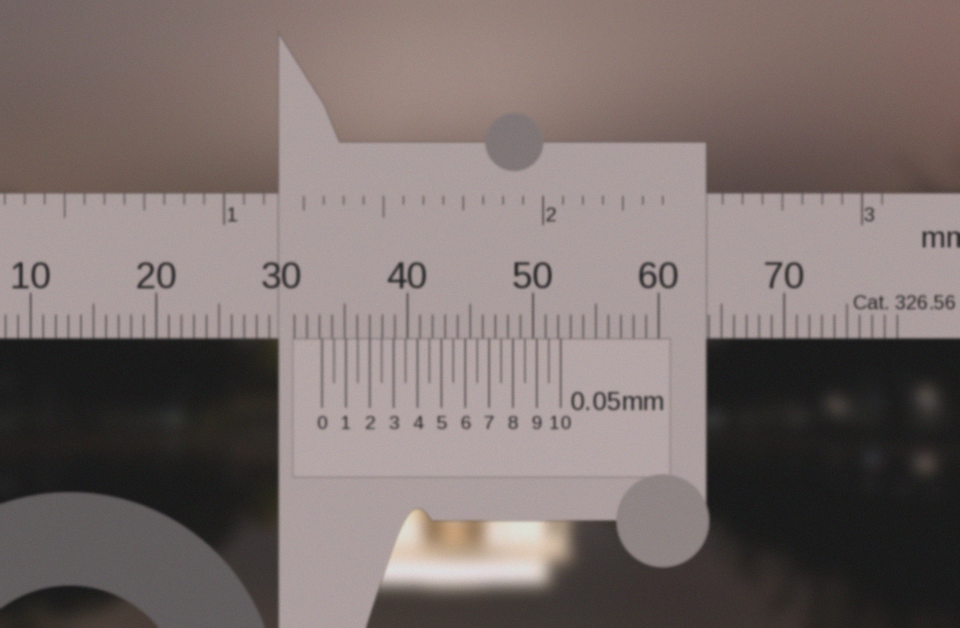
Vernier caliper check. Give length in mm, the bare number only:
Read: 33.2
